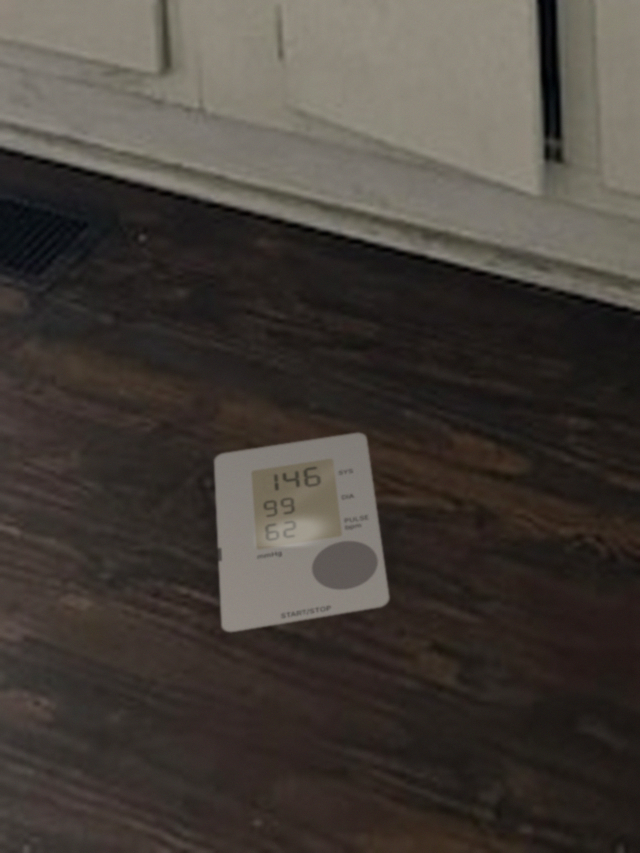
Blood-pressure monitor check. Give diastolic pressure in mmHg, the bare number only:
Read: 99
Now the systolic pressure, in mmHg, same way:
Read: 146
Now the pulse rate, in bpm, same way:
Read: 62
